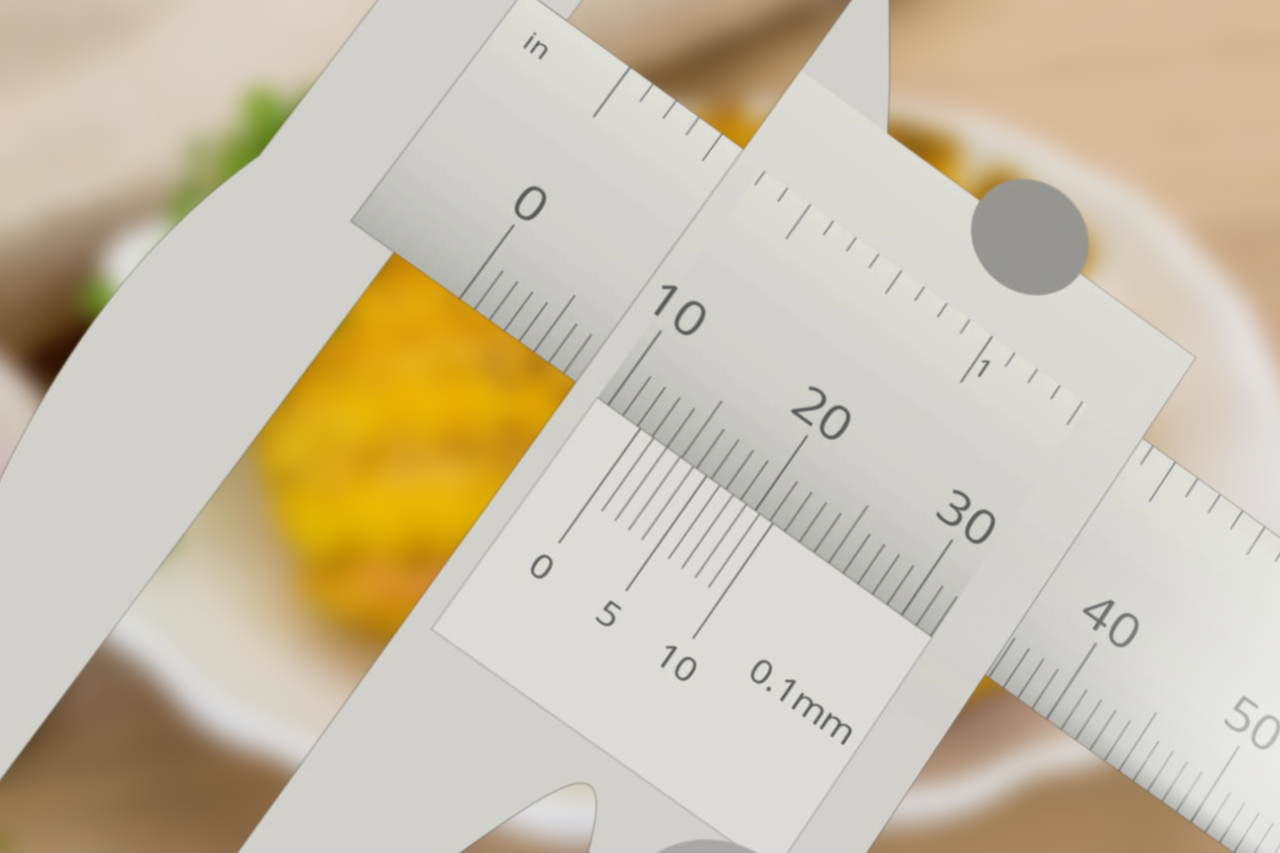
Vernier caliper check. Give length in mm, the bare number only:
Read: 12.2
